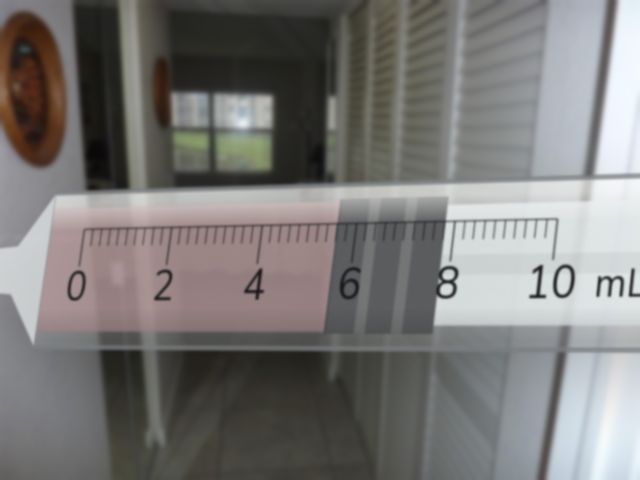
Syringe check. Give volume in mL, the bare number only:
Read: 5.6
